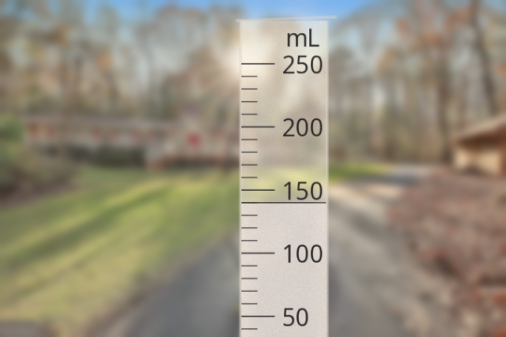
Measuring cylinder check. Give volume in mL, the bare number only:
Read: 140
